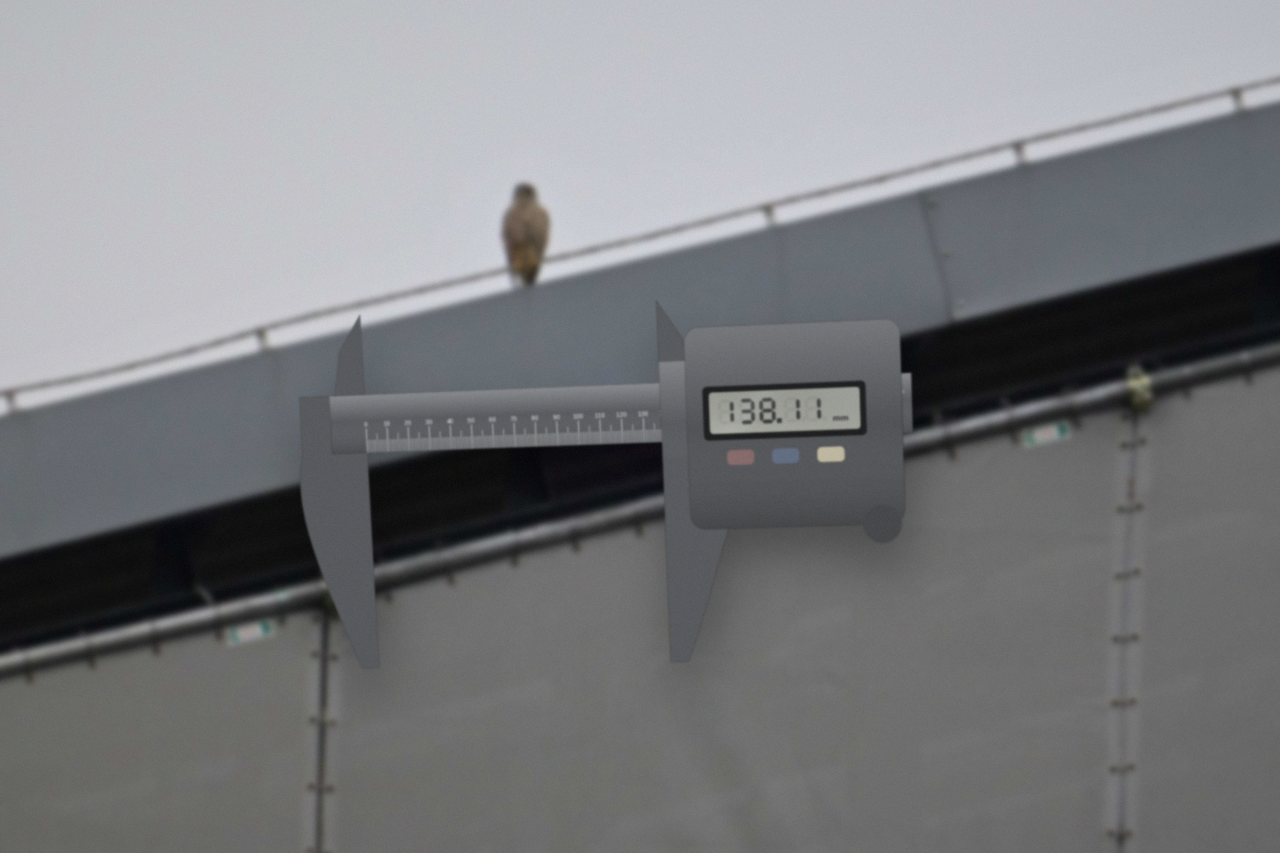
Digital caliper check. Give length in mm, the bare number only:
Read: 138.11
